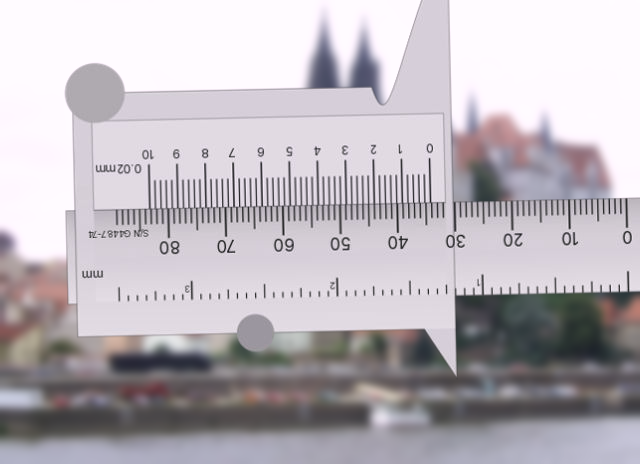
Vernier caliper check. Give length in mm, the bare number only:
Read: 34.2
